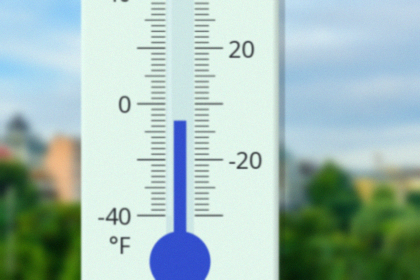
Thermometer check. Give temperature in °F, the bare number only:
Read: -6
